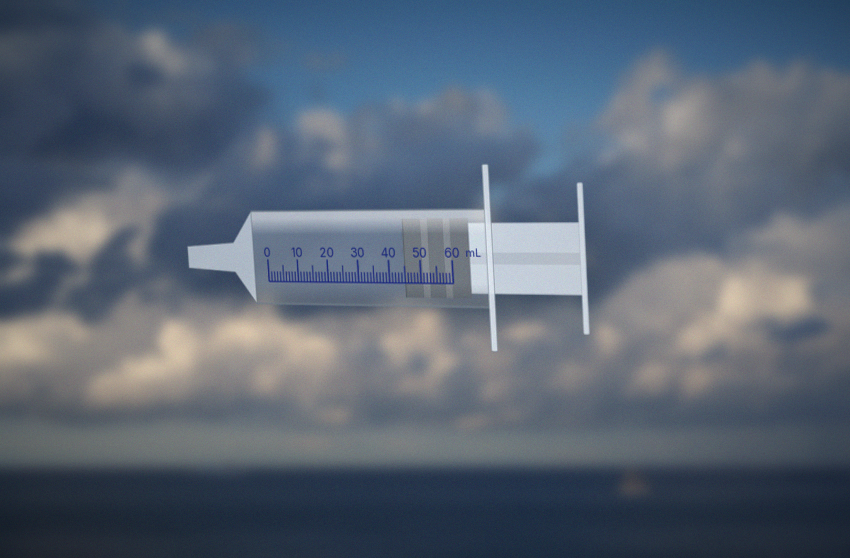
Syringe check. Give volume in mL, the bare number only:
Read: 45
